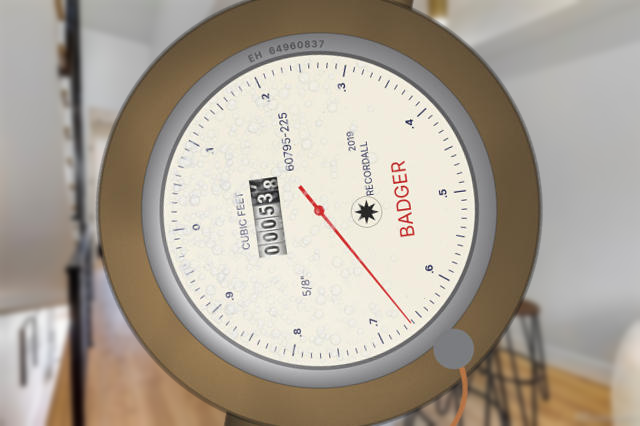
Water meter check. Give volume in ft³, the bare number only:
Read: 537.66
